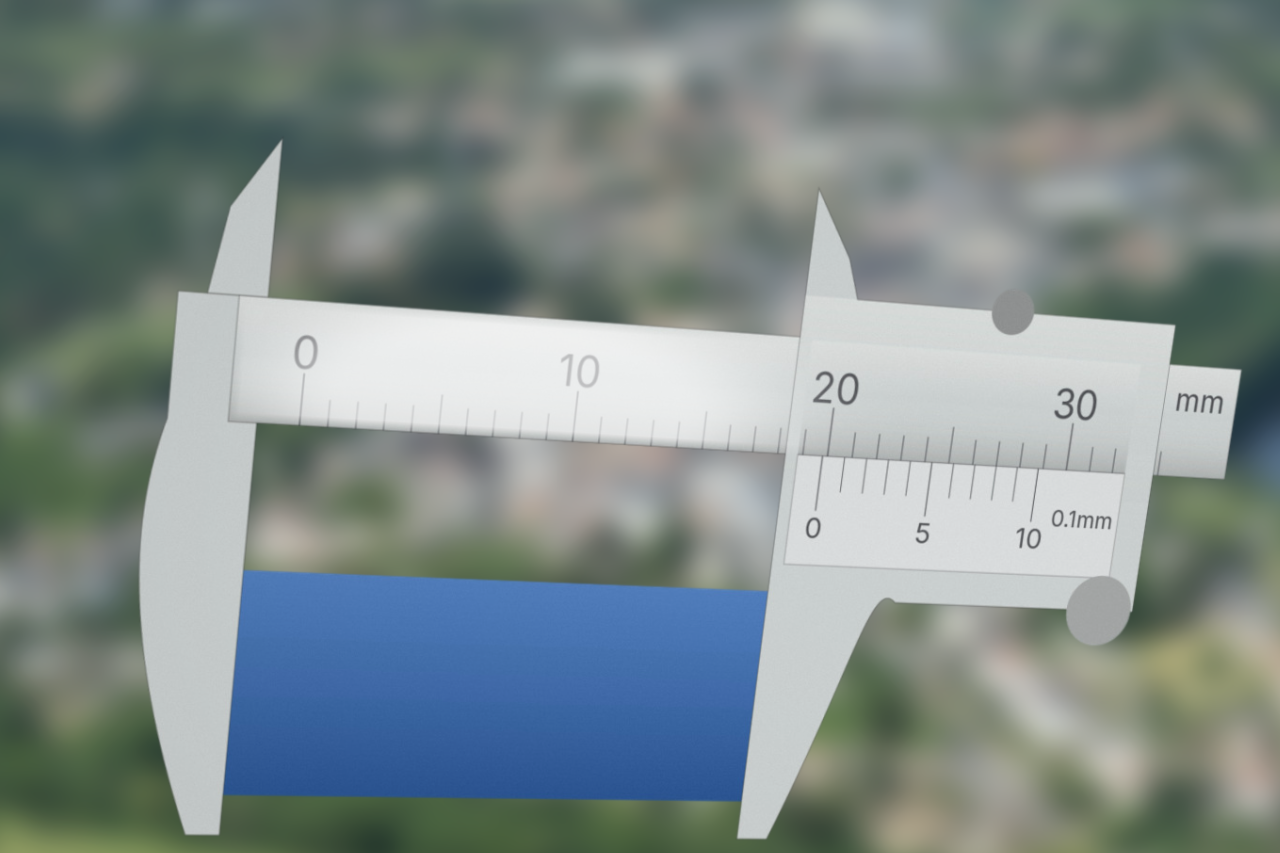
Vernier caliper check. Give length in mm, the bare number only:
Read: 19.8
